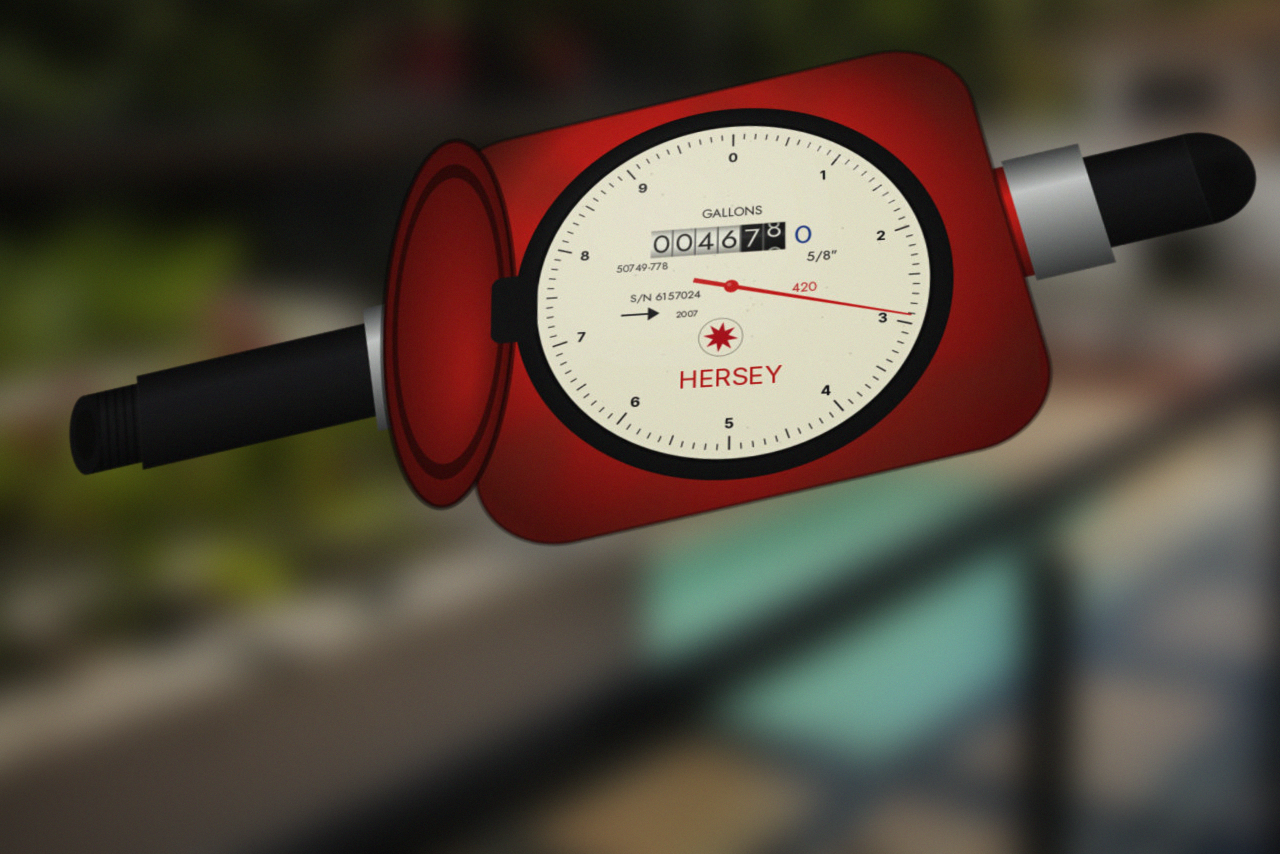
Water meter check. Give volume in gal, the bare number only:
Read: 46782.9
